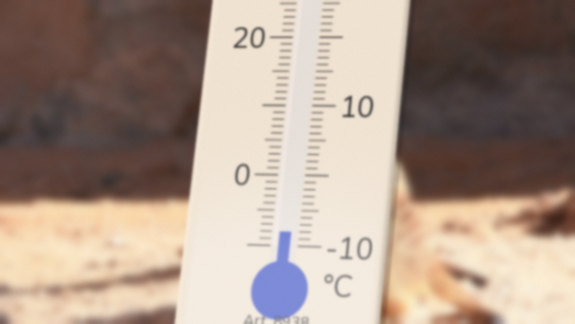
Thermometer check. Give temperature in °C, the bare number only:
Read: -8
